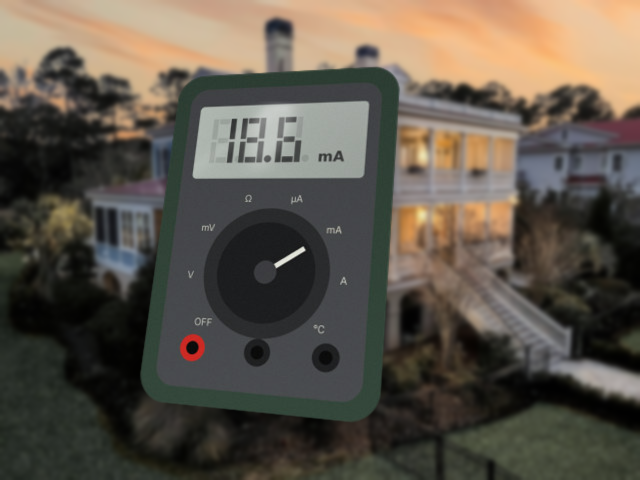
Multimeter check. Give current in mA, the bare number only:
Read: 18.6
